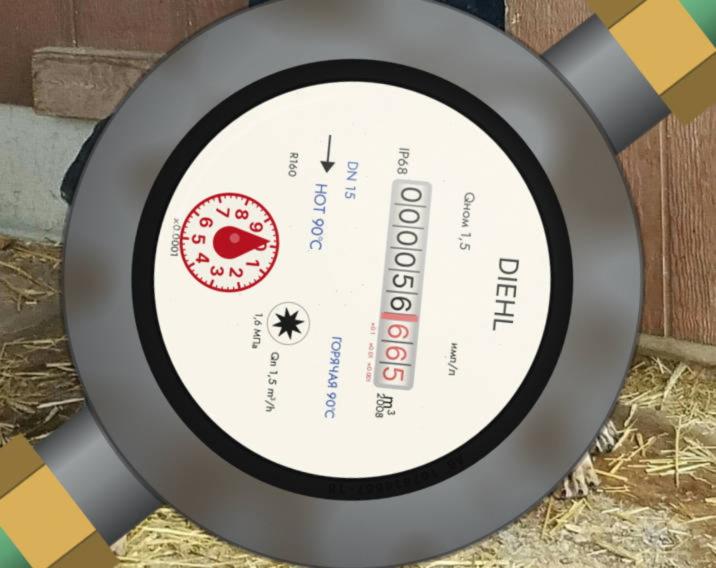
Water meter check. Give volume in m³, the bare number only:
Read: 56.6649
